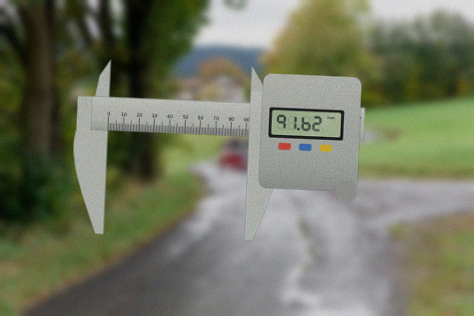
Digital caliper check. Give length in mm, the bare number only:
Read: 91.62
